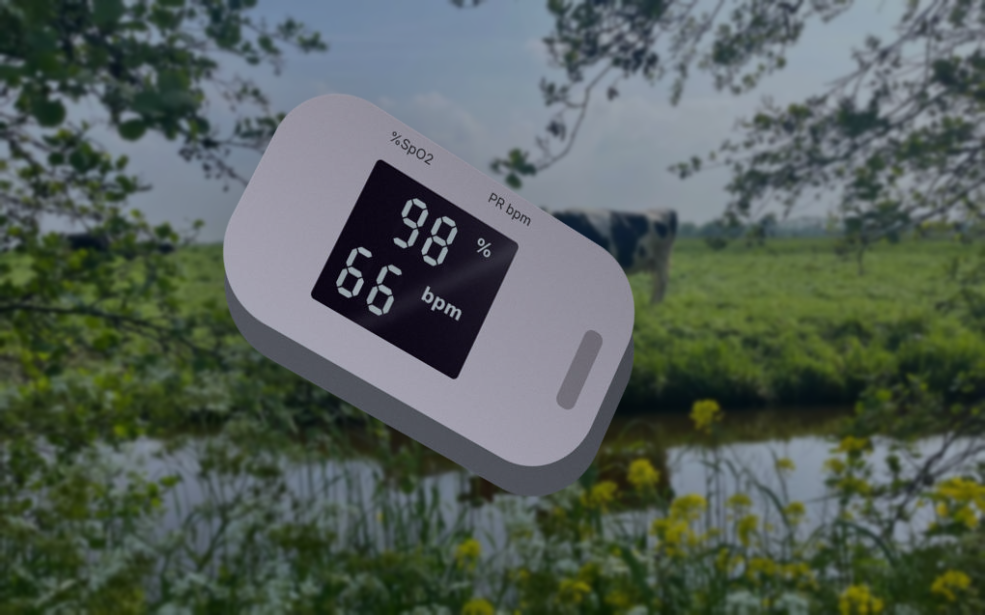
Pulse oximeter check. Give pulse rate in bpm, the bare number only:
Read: 66
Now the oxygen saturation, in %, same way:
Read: 98
